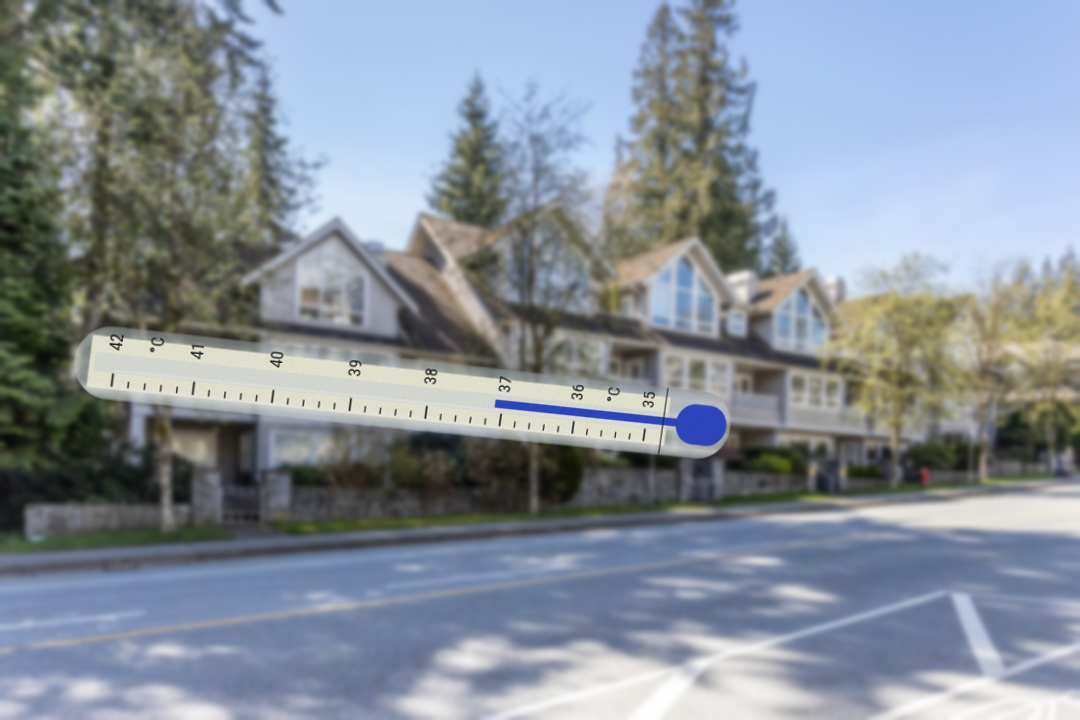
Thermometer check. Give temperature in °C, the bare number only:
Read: 37.1
